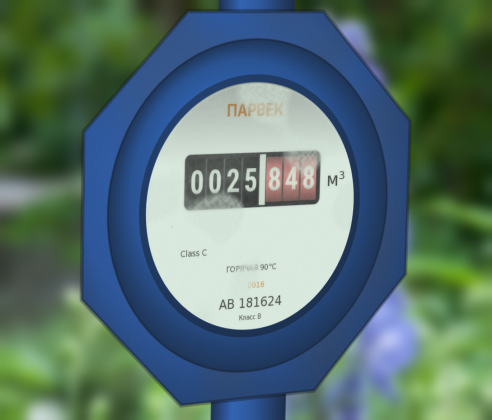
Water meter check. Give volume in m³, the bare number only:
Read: 25.848
